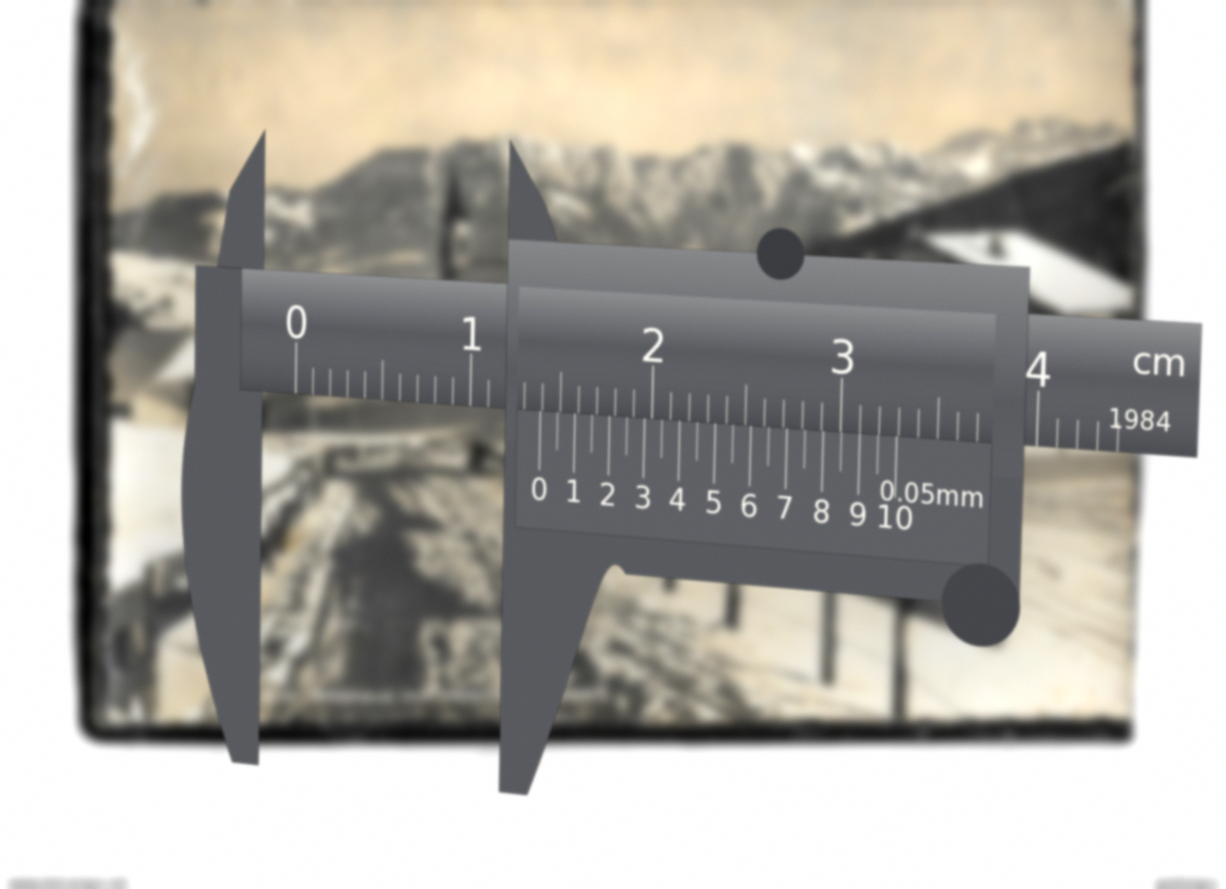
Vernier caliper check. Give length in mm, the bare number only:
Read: 13.9
